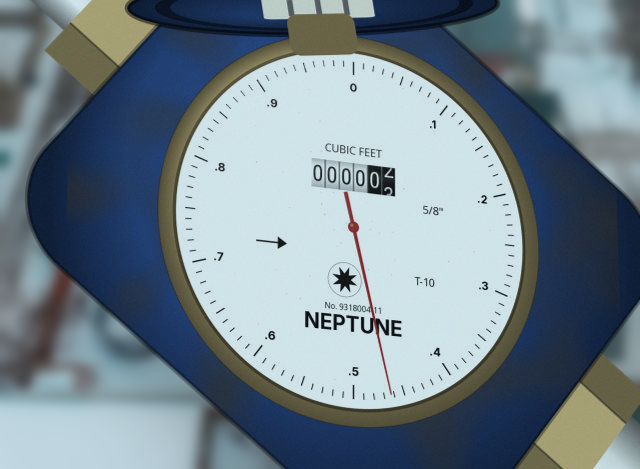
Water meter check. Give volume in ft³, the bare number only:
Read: 2.46
